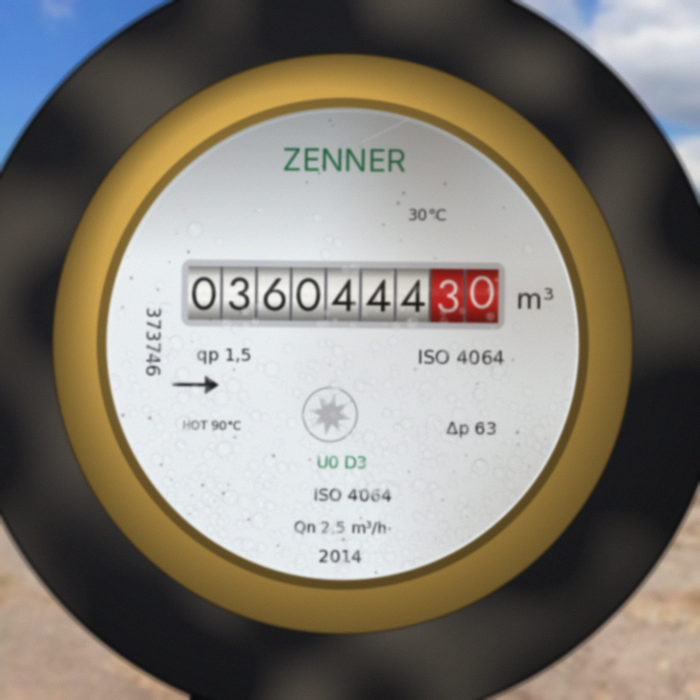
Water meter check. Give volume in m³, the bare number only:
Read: 360444.30
